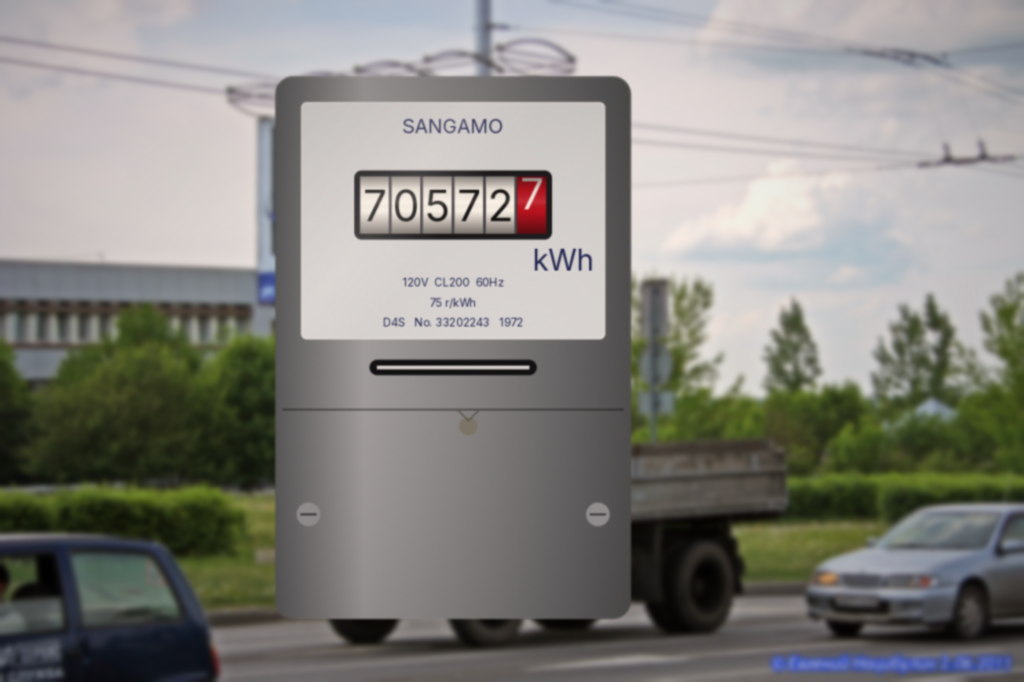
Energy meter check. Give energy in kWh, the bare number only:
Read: 70572.7
